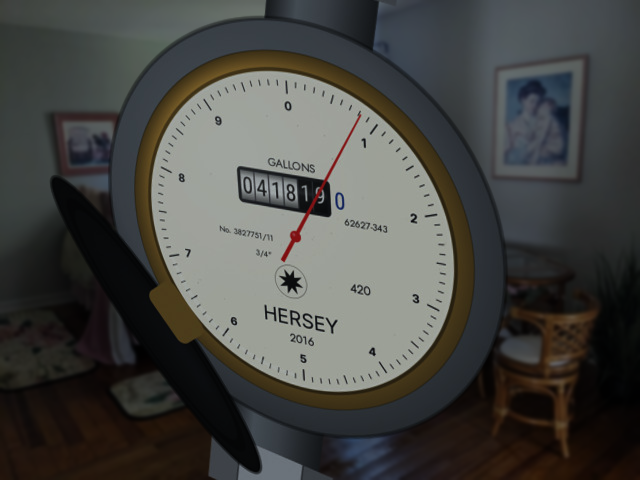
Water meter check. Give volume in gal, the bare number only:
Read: 418190.8
